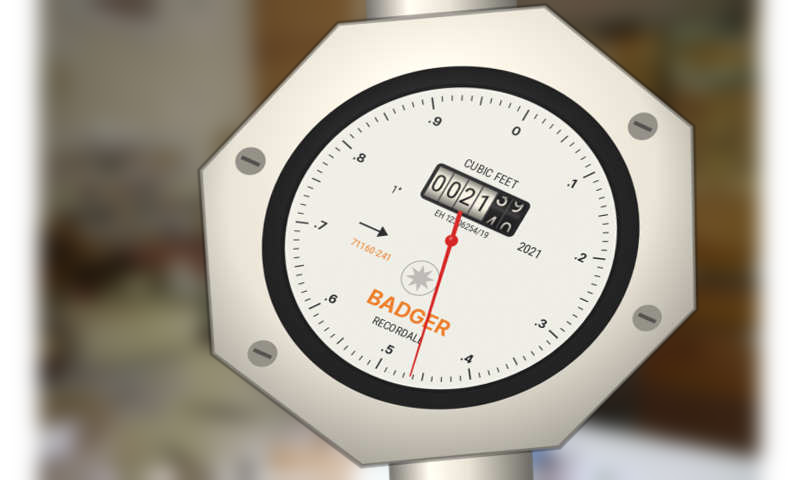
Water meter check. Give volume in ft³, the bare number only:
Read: 2139.46
